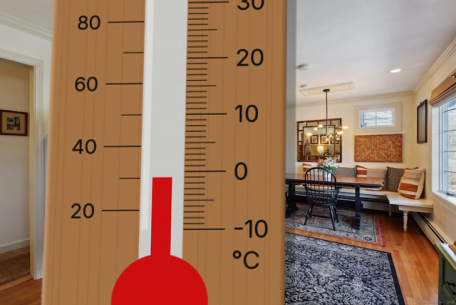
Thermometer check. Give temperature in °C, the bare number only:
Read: -1
